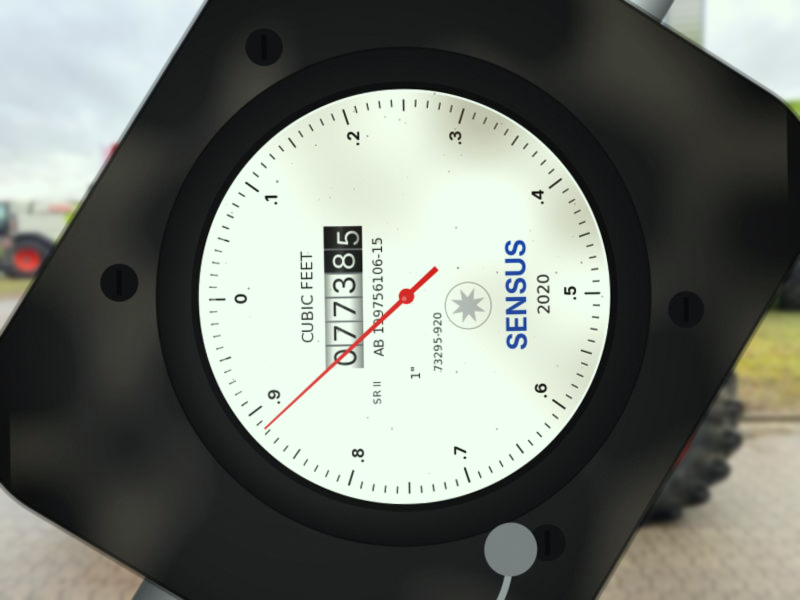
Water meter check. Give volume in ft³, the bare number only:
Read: 77384.88
